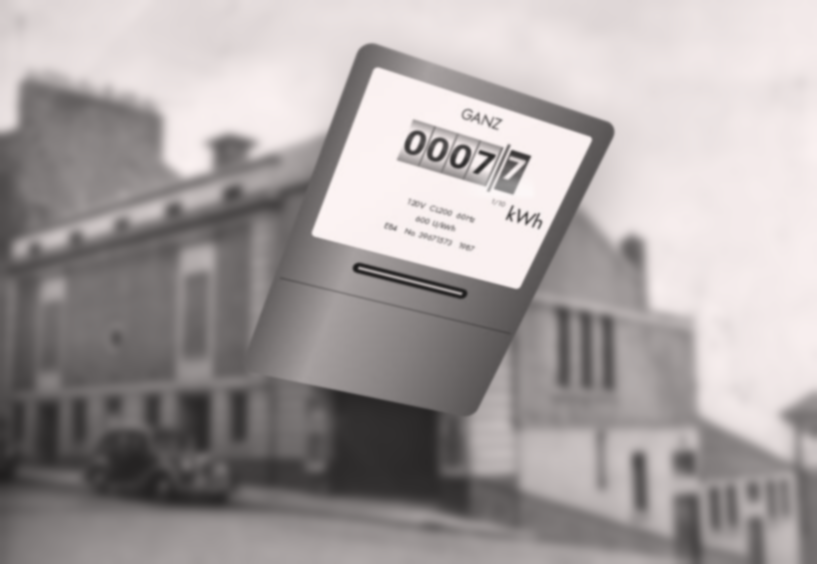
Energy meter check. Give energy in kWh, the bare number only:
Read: 7.7
